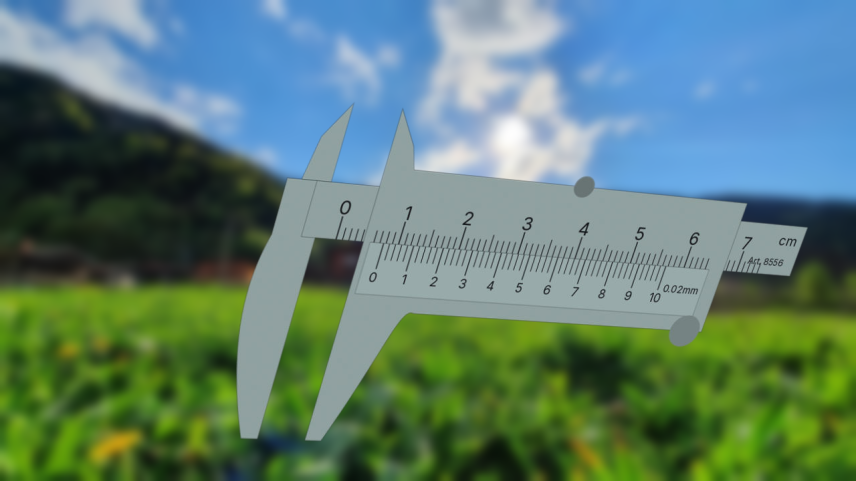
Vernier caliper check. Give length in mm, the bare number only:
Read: 7.6
